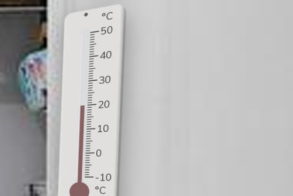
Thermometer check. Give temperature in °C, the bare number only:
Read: 20
